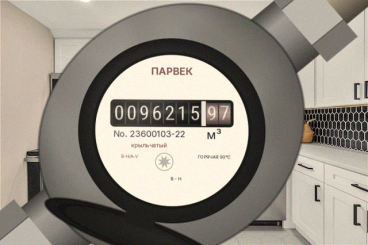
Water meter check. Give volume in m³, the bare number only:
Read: 96215.97
